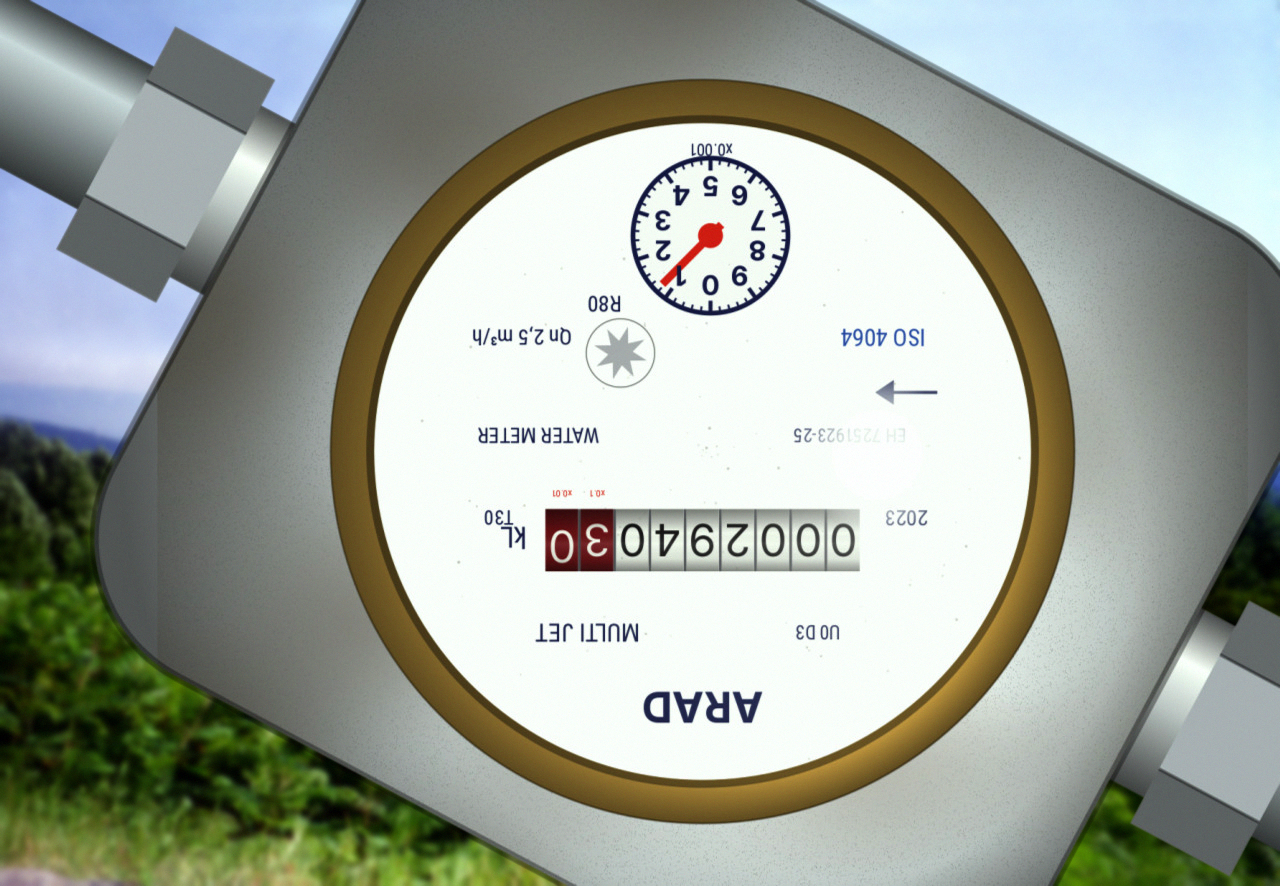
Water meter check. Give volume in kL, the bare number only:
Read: 2940.301
